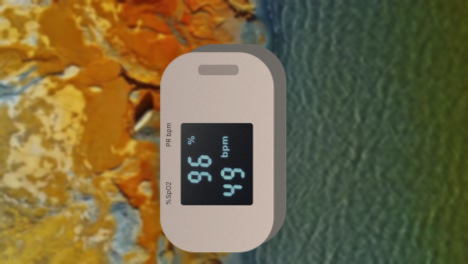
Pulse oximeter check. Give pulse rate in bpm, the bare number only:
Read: 49
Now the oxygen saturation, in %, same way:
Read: 96
